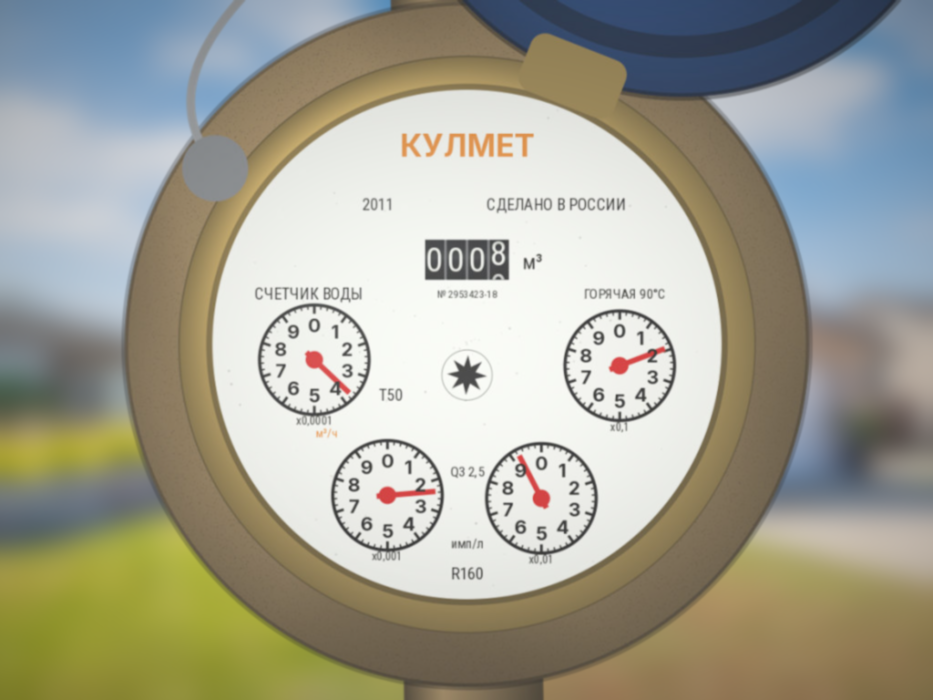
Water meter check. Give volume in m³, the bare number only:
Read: 8.1923
